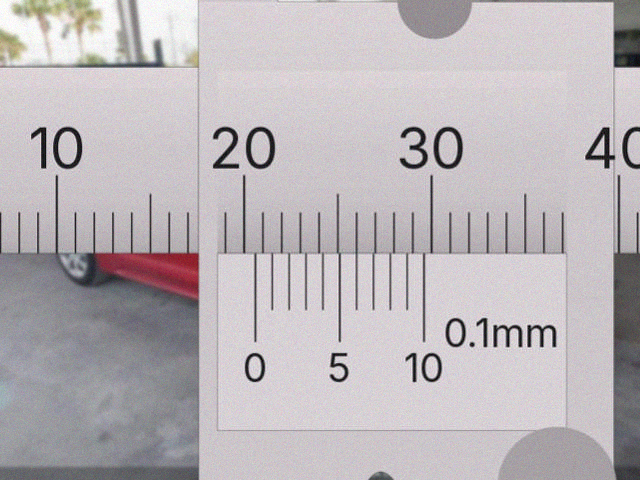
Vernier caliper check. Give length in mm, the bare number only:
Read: 20.6
